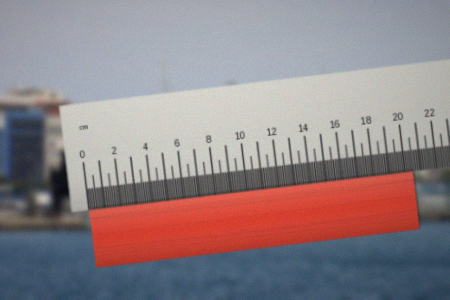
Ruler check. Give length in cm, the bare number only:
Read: 20.5
